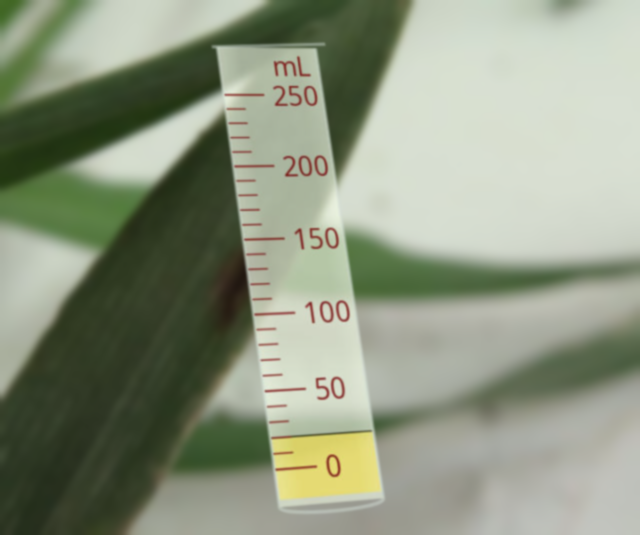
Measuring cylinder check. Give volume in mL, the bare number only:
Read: 20
